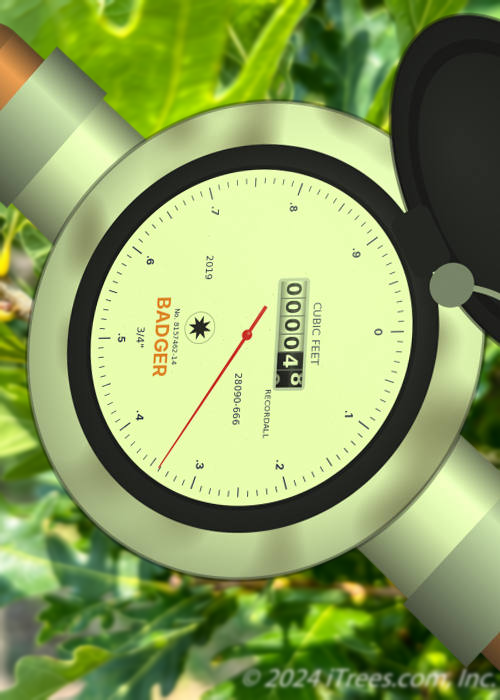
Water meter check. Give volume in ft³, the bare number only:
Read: 48.34
